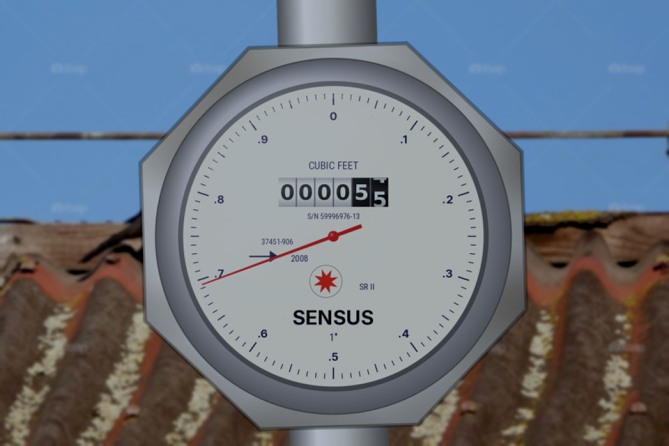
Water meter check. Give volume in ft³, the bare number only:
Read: 54.69
